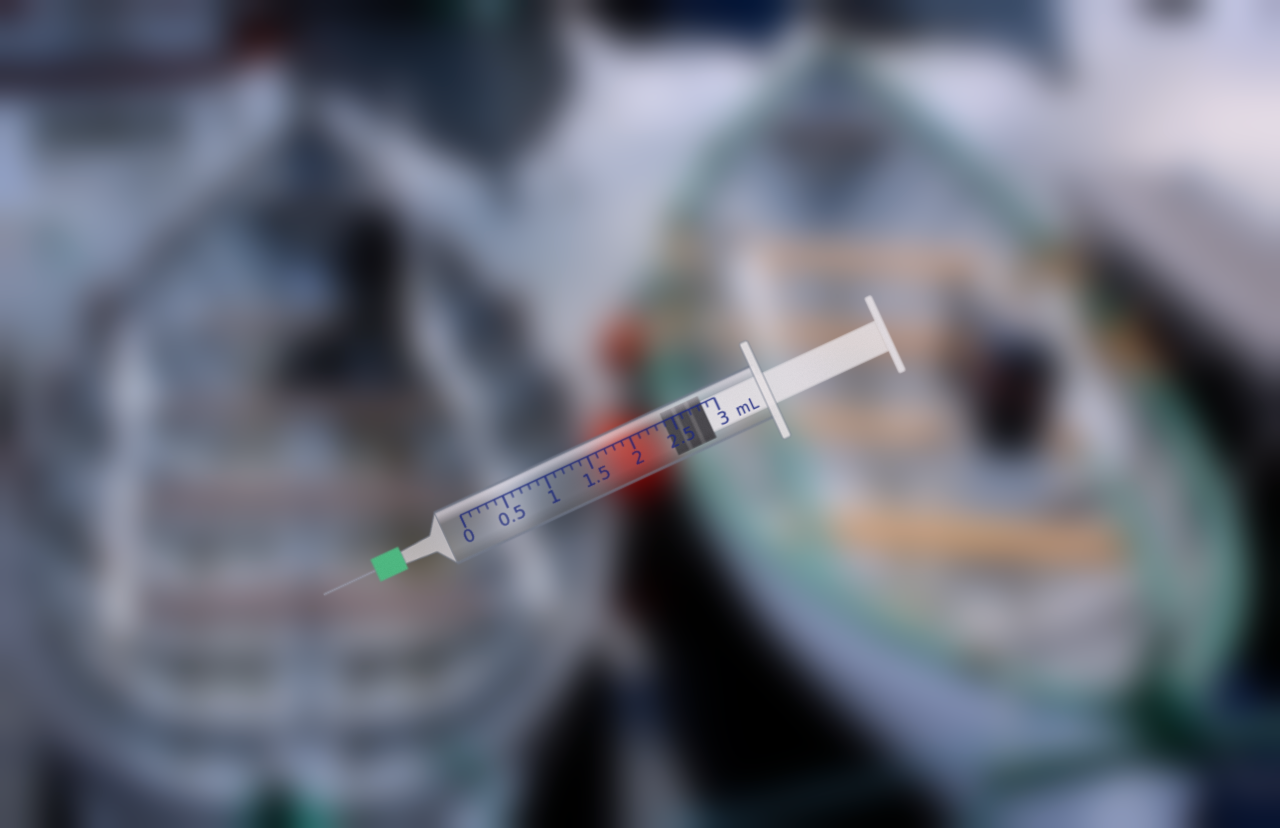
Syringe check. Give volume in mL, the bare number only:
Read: 2.4
